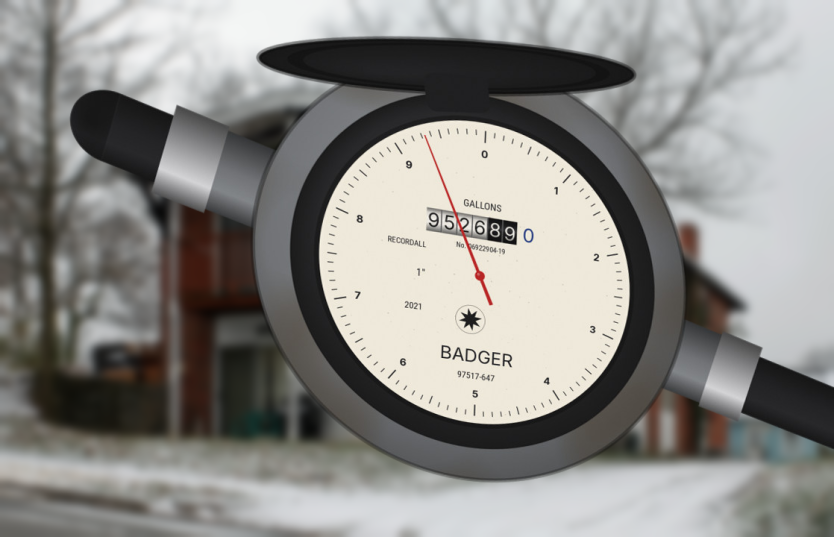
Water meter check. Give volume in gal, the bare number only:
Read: 9526889.3
